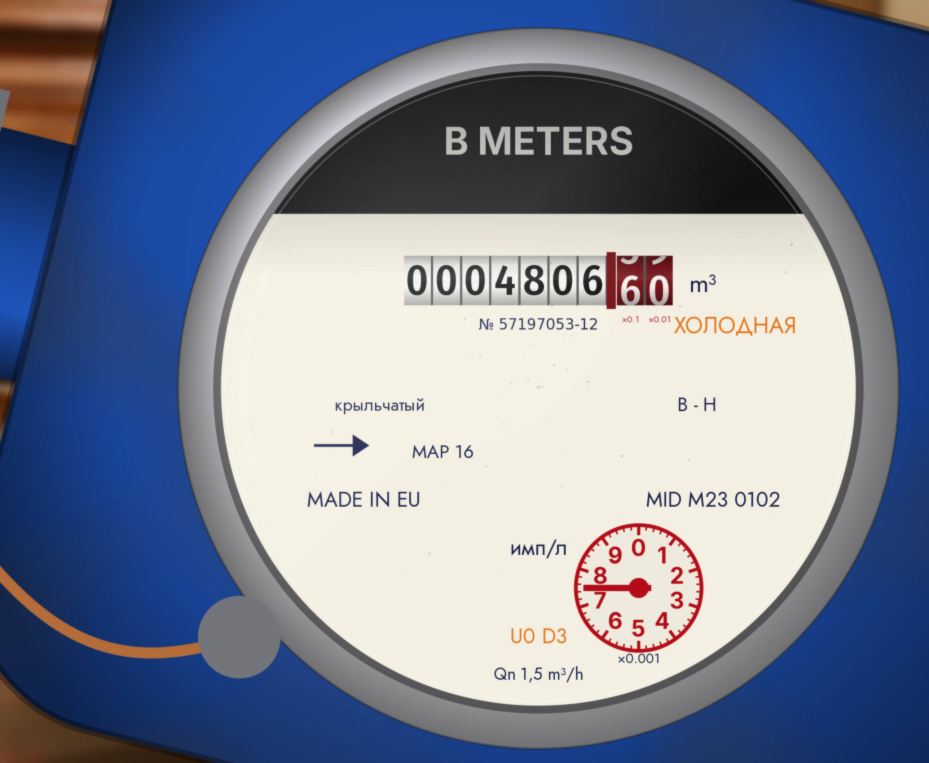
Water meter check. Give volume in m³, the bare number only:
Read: 4806.597
